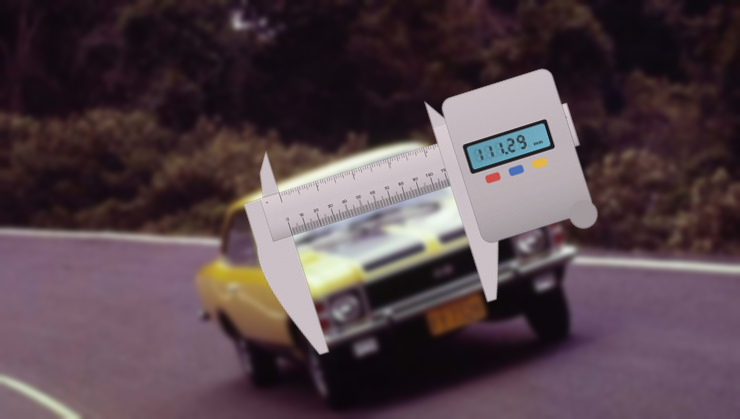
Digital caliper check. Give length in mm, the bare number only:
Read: 111.29
